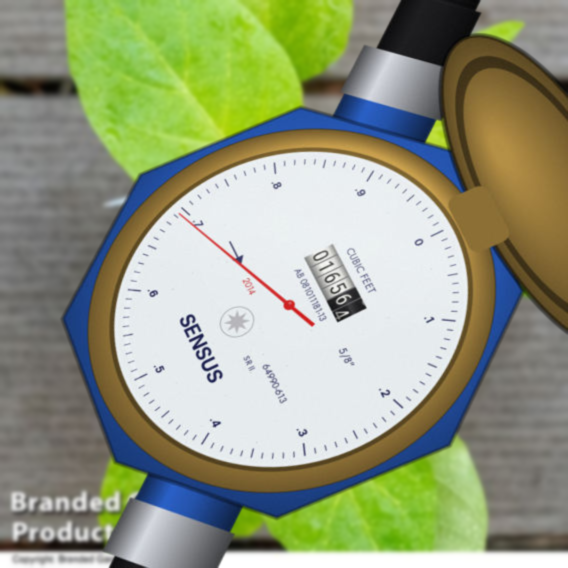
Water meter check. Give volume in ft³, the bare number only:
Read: 16563.69
